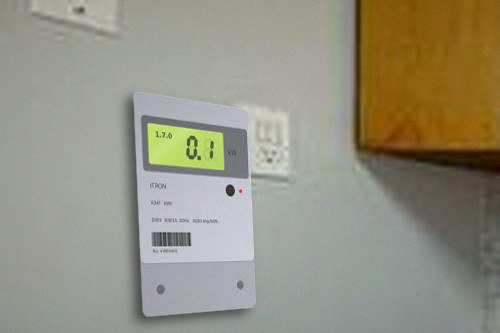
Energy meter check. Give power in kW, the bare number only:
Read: 0.1
